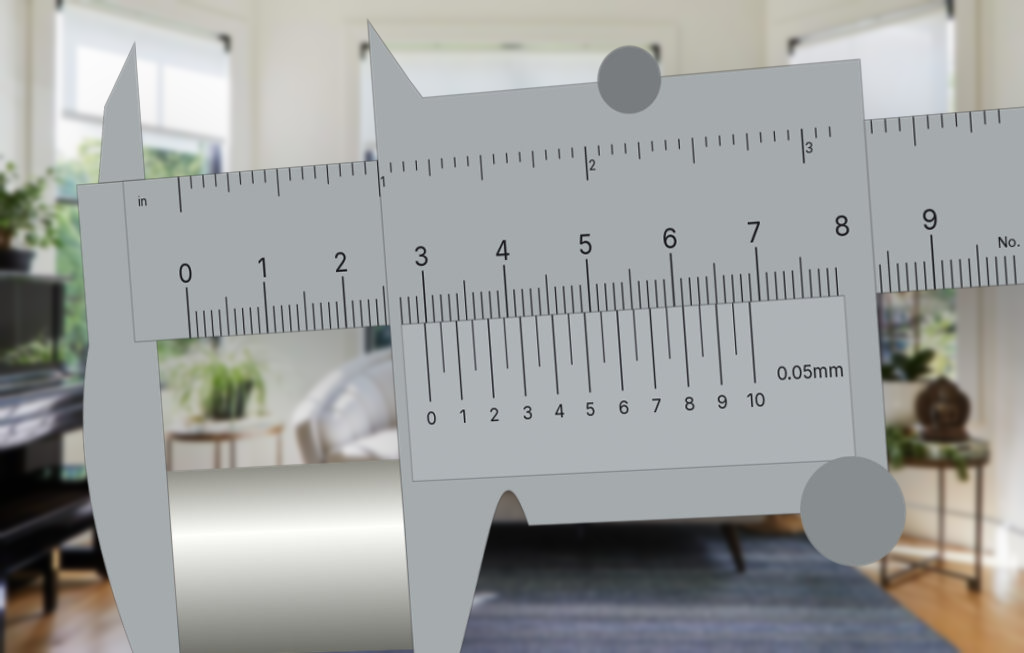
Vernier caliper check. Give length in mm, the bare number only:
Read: 29.8
